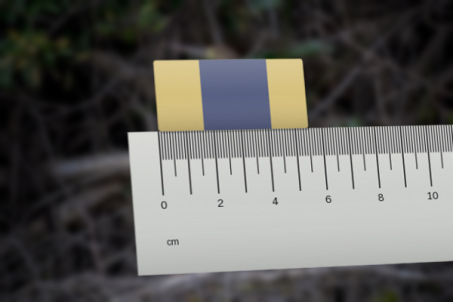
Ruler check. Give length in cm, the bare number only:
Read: 5.5
